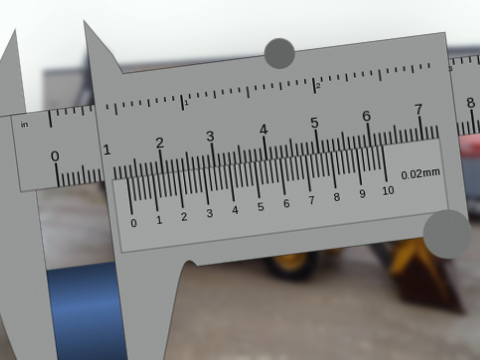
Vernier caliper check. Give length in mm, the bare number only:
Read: 13.2
